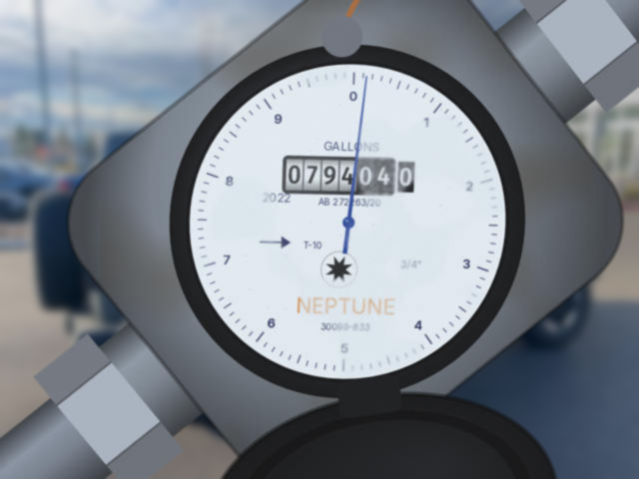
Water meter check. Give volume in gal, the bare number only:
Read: 794040.1
